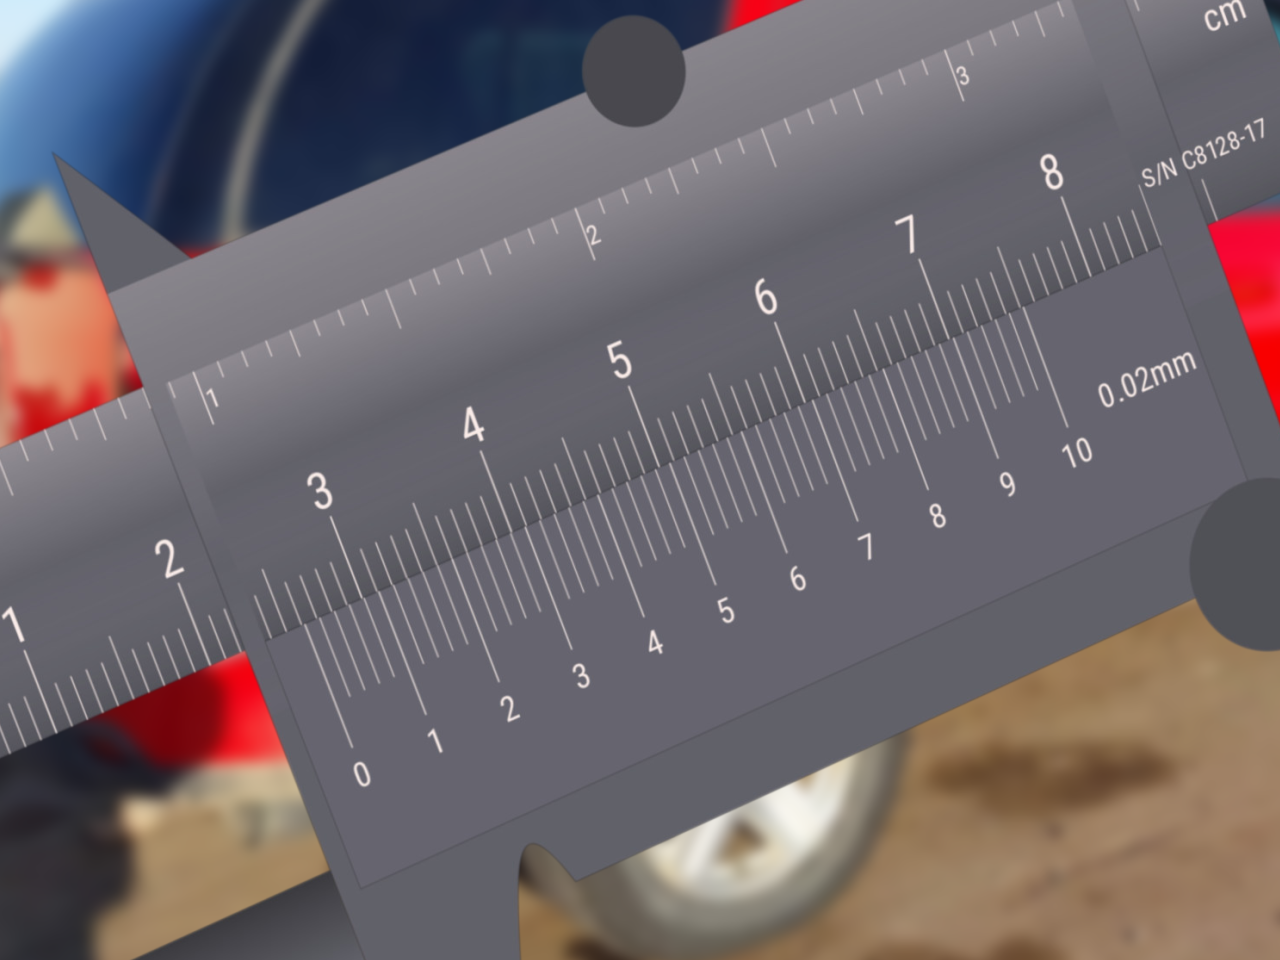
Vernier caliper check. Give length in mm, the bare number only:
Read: 26.2
